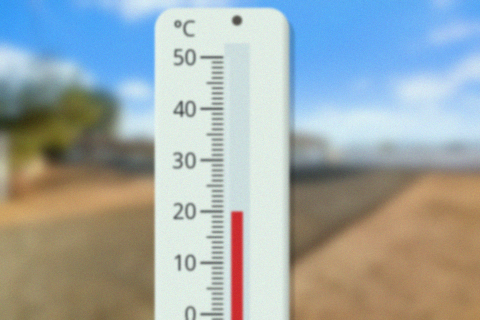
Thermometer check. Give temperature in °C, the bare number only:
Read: 20
